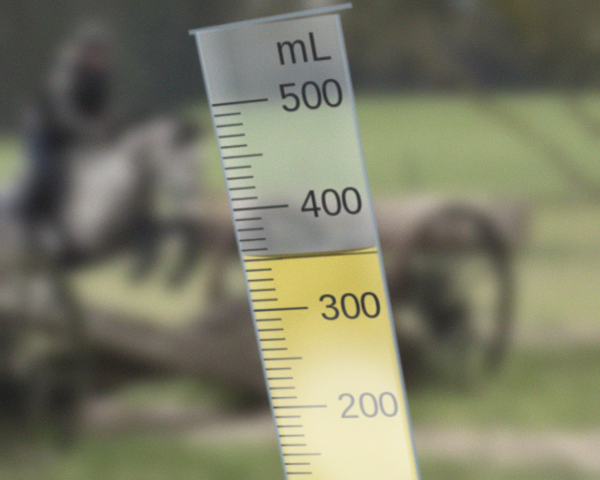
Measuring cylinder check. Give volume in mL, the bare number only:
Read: 350
